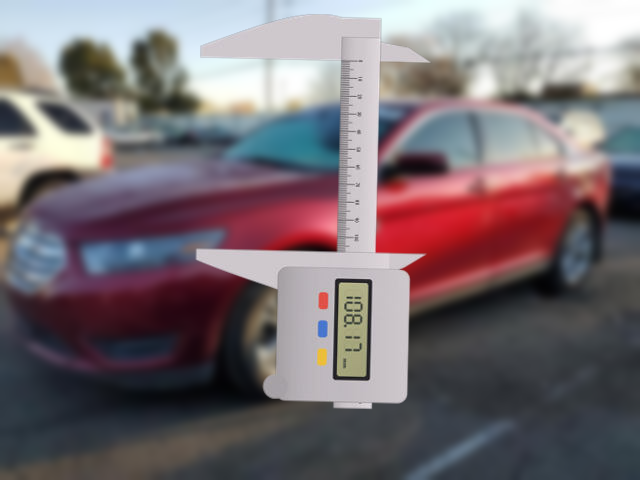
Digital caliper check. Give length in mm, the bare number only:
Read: 108.17
